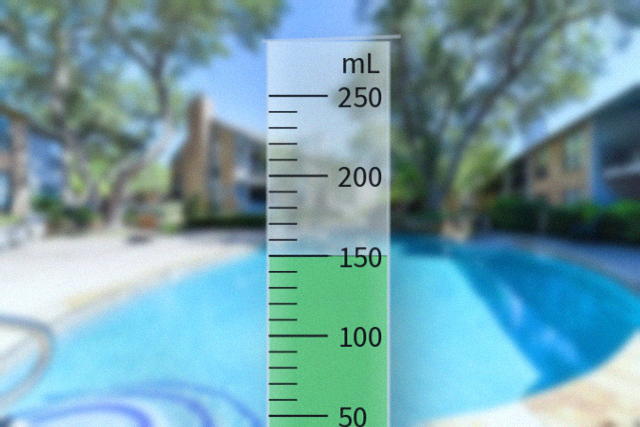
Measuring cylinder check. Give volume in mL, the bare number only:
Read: 150
